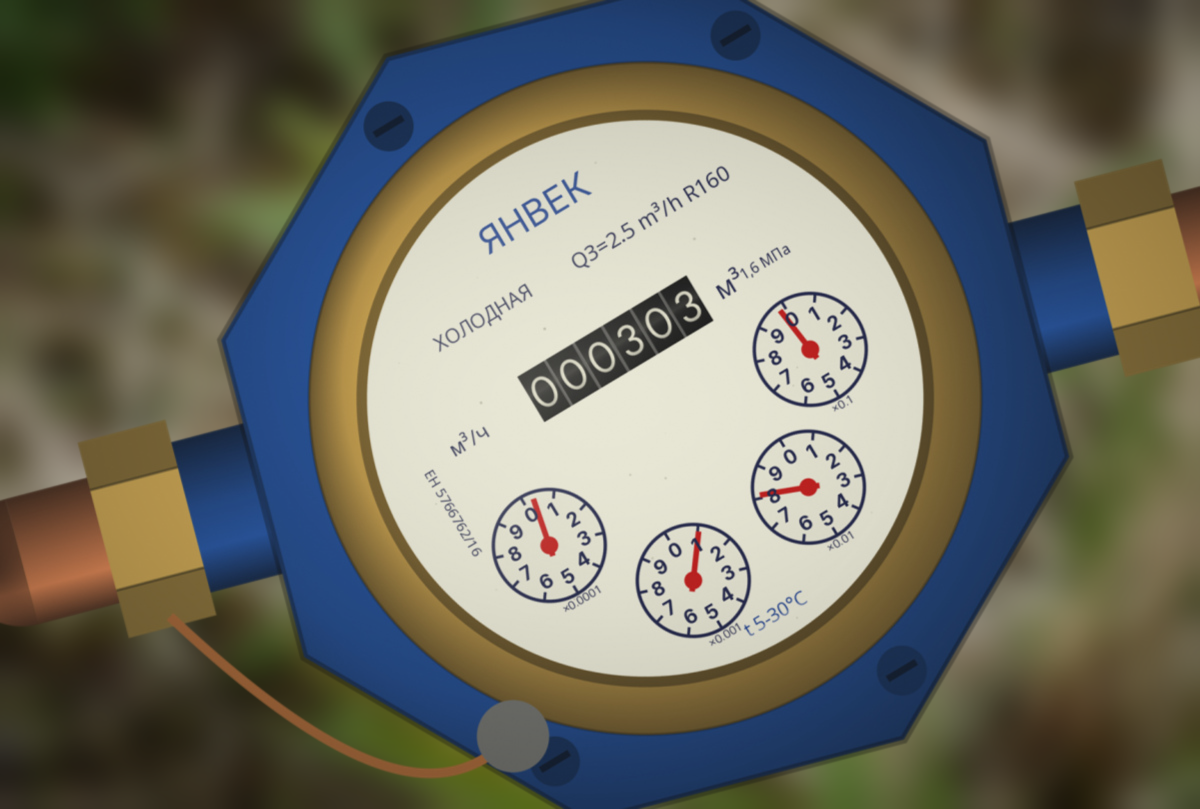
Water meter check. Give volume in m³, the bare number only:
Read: 302.9810
